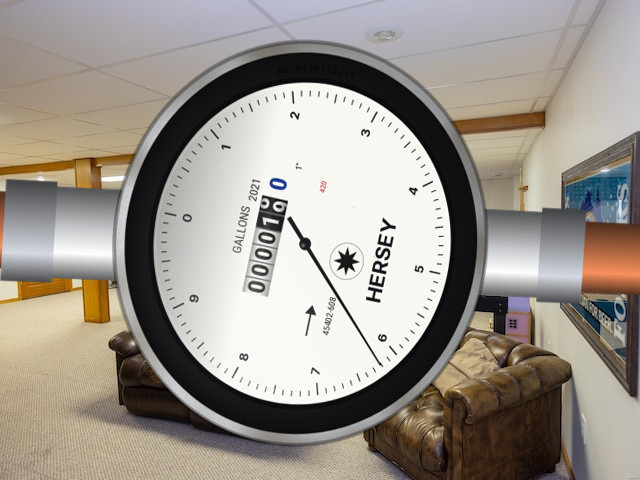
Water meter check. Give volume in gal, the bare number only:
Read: 186.2
